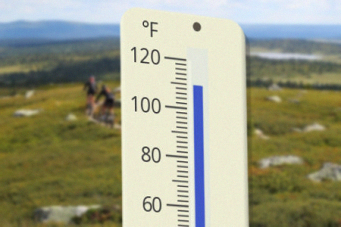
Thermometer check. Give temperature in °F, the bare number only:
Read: 110
